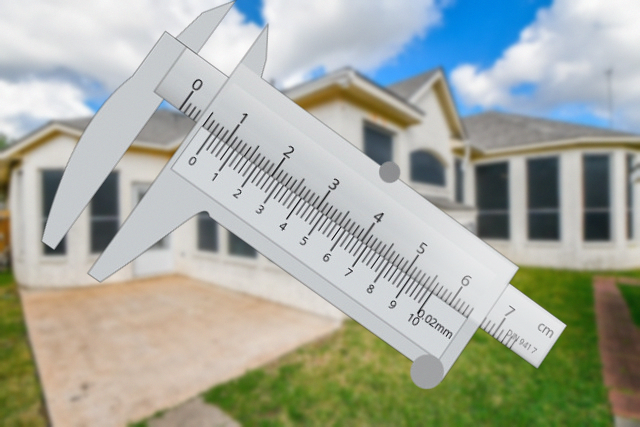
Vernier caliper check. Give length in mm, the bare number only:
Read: 7.0
